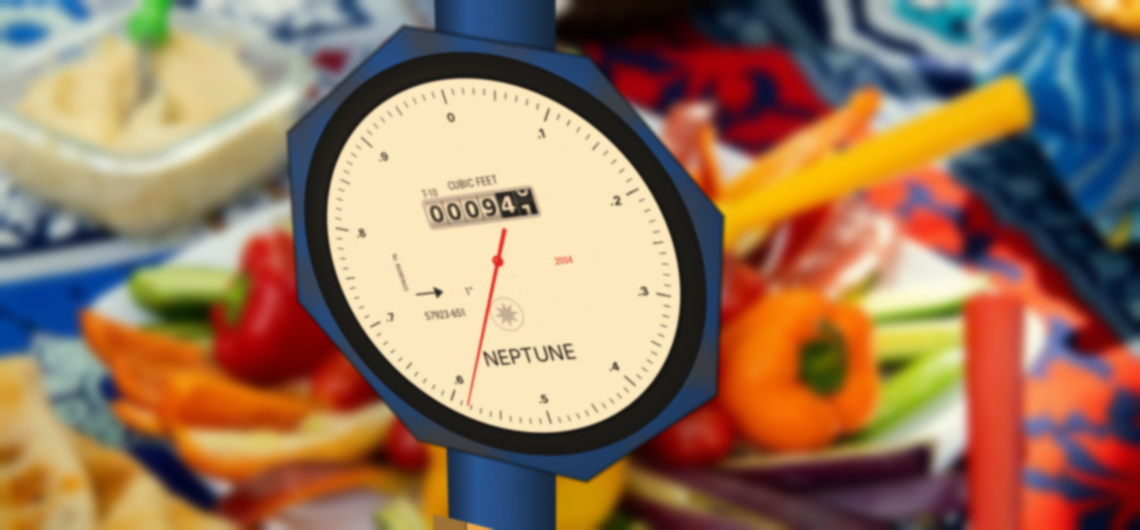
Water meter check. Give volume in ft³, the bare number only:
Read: 940.58
